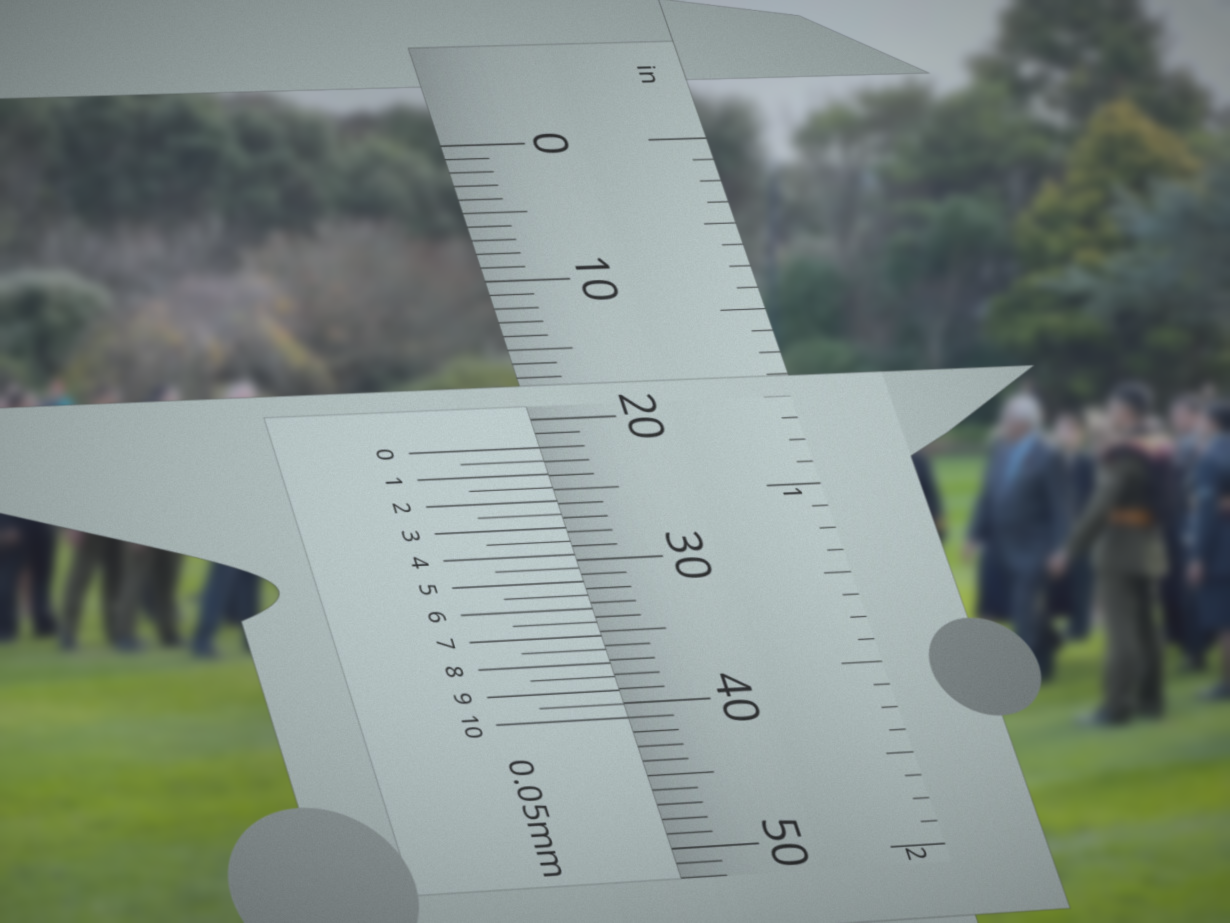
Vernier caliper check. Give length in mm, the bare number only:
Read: 22.0
